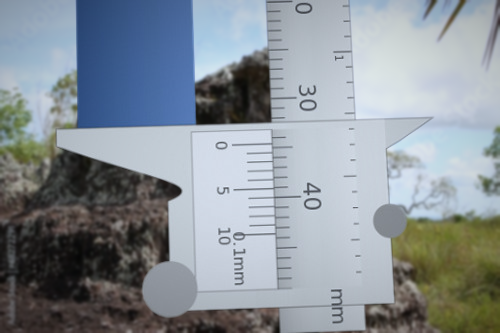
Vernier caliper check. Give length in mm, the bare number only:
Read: 34.6
